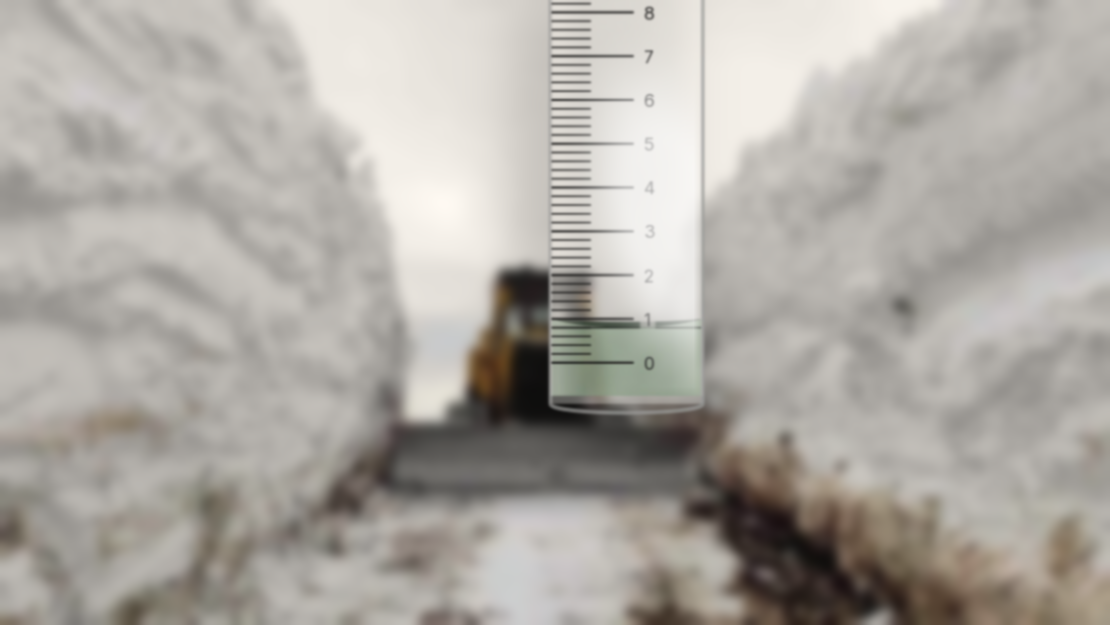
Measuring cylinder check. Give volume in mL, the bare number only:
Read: 0.8
